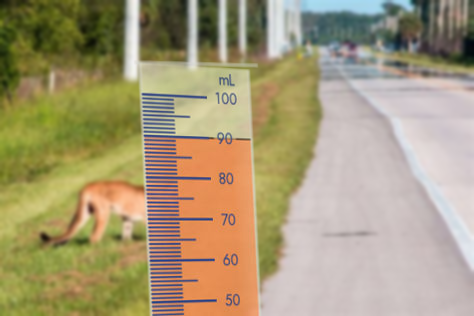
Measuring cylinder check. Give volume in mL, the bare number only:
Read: 90
